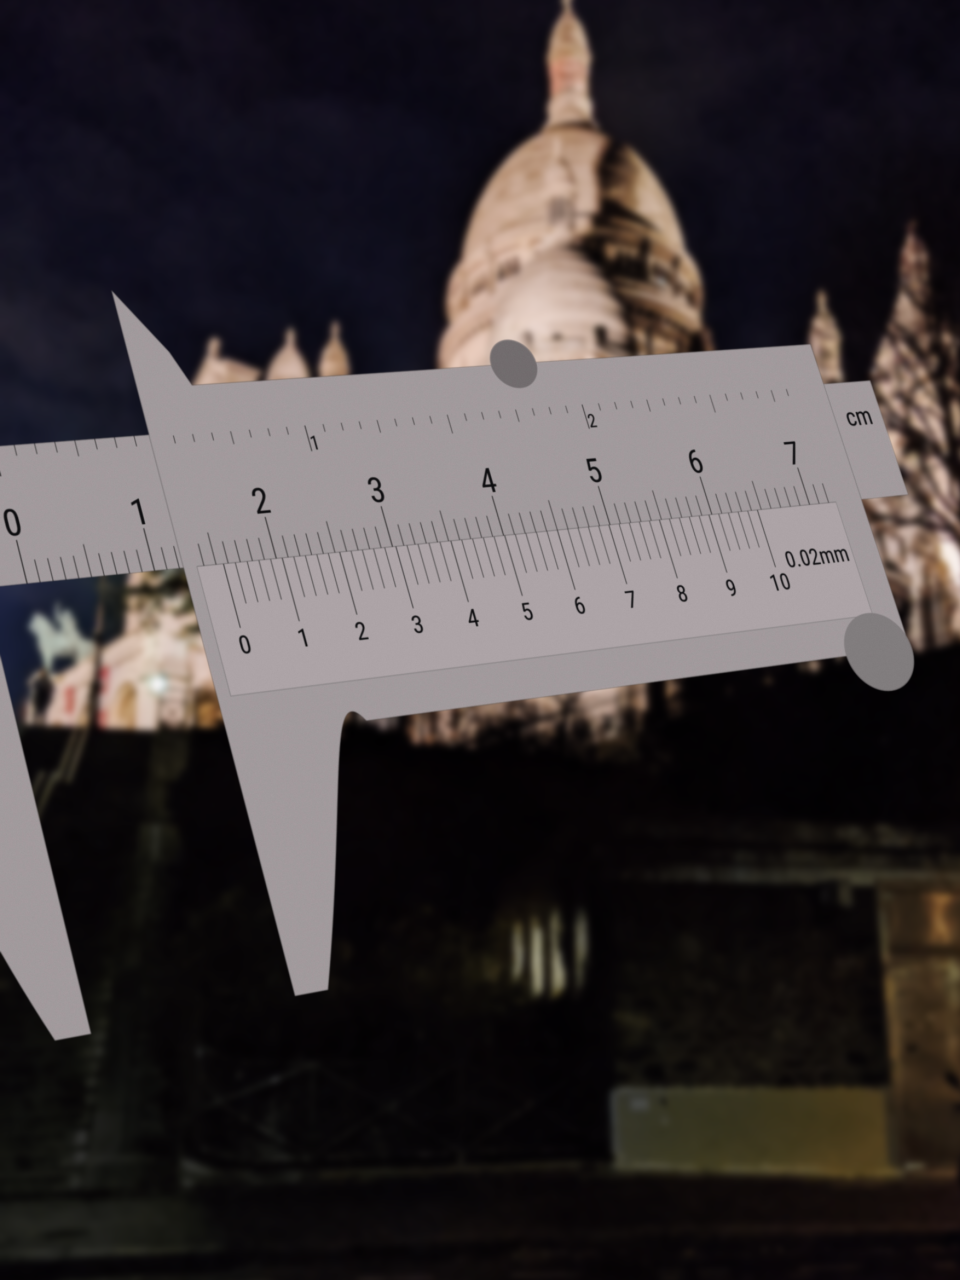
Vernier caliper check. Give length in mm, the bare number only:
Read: 15.6
